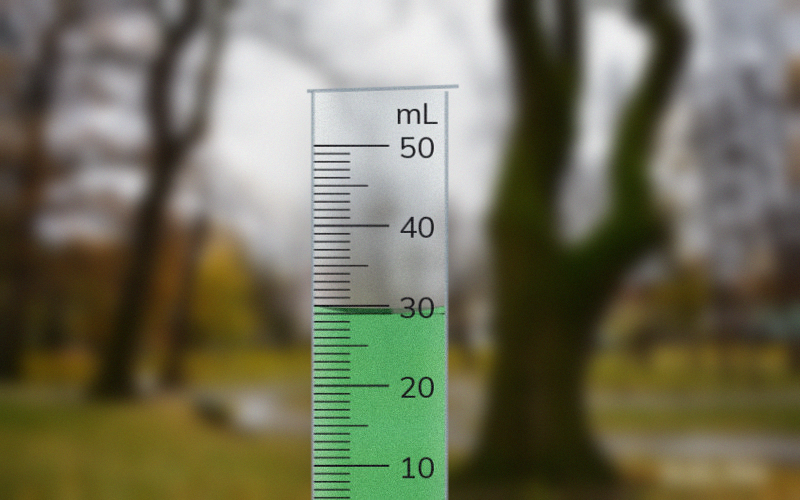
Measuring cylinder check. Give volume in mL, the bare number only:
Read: 29
